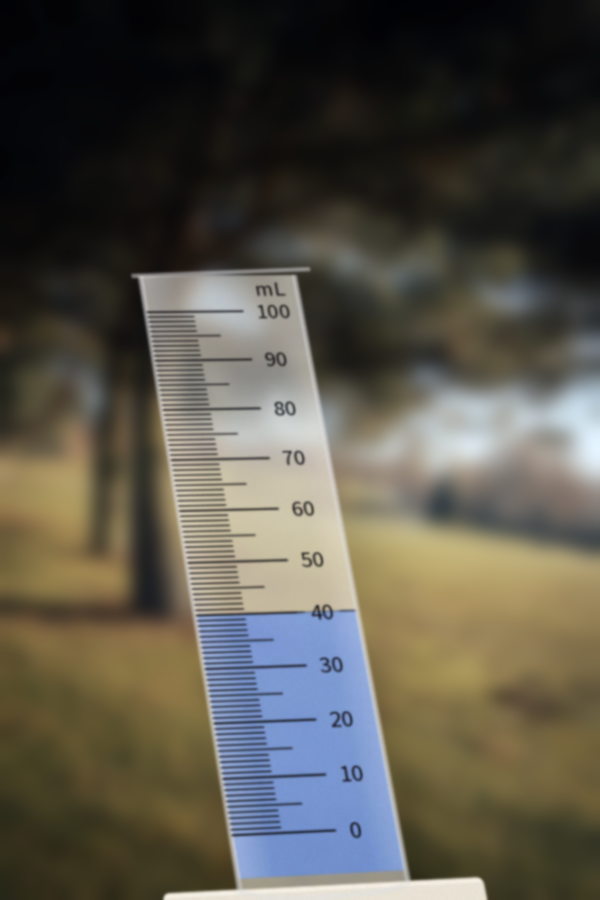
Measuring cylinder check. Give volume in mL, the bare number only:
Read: 40
